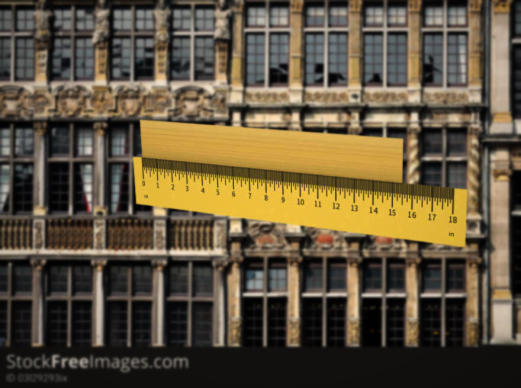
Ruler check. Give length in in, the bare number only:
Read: 15.5
